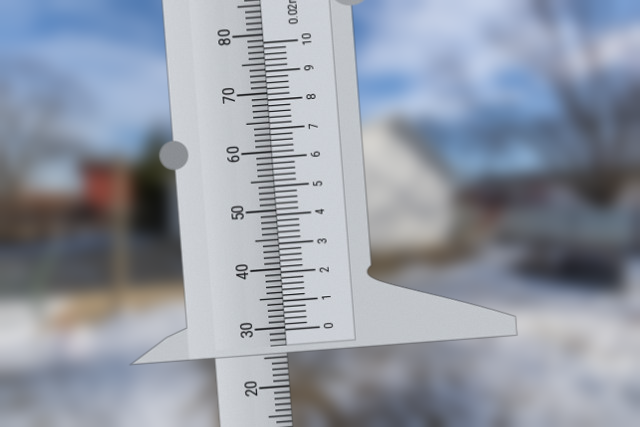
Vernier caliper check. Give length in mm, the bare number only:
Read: 29.6
